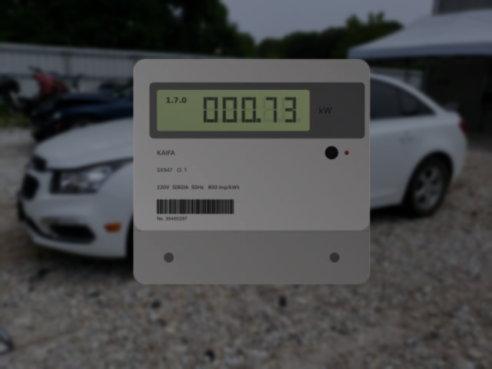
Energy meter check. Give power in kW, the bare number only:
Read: 0.73
